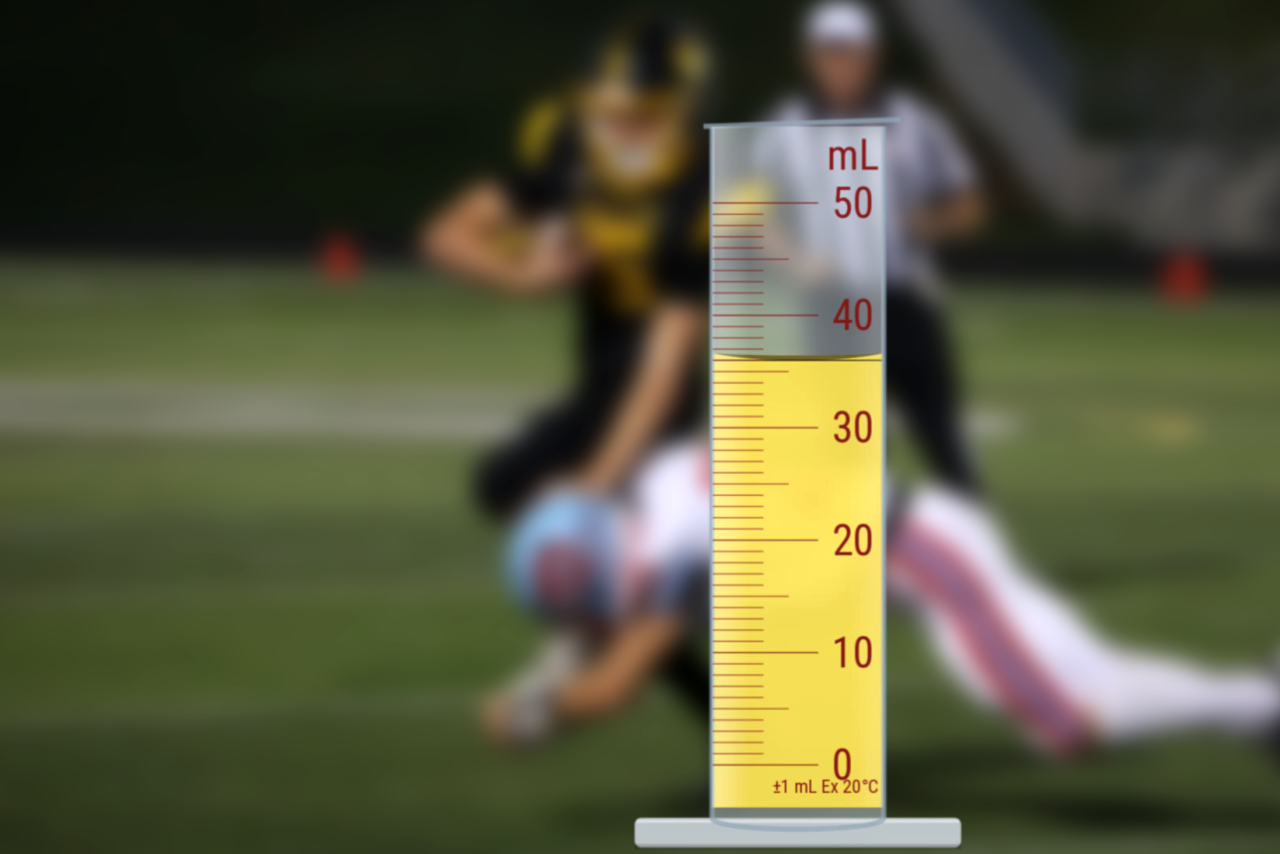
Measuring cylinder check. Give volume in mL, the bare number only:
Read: 36
